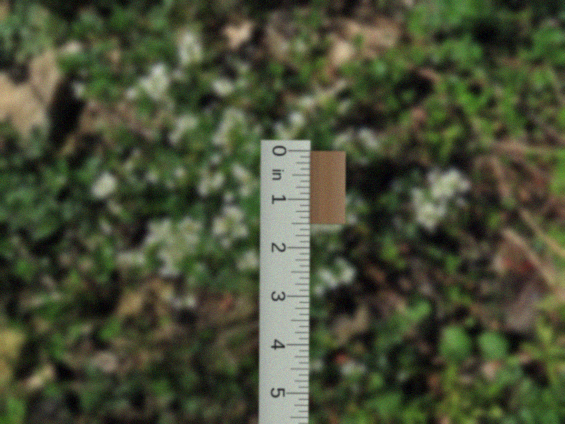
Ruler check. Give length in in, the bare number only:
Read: 1.5
